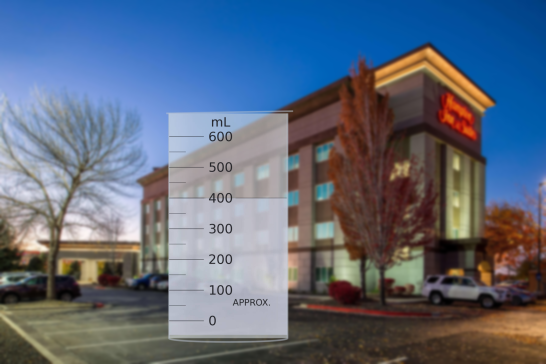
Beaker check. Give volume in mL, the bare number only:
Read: 400
